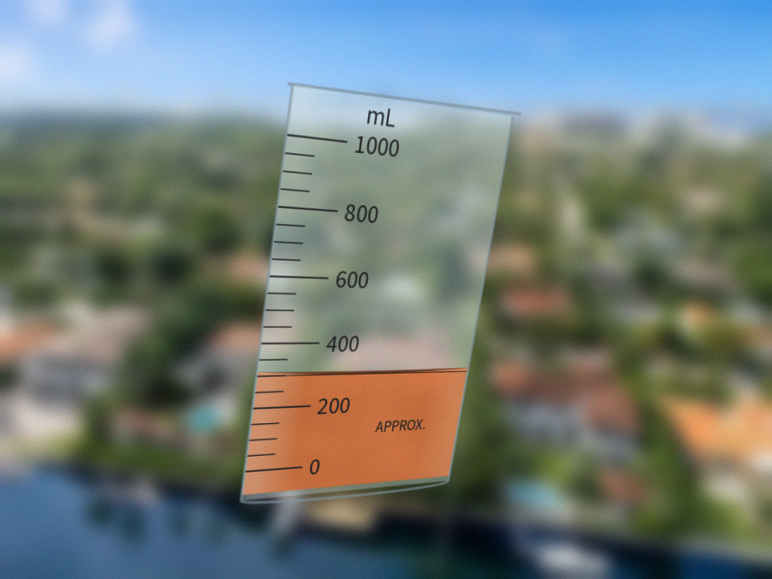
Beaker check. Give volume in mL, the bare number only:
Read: 300
